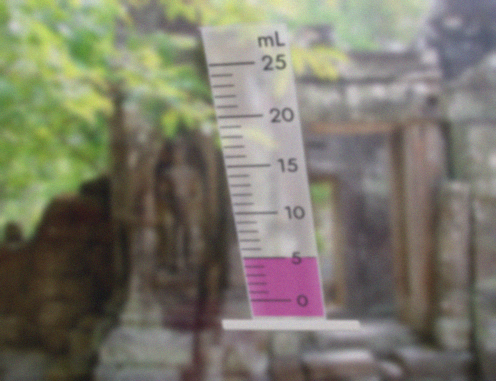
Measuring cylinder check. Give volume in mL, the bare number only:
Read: 5
